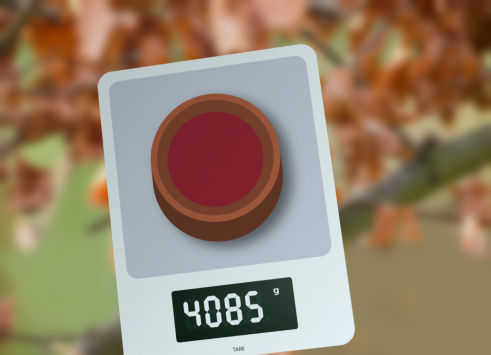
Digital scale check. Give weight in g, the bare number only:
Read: 4085
